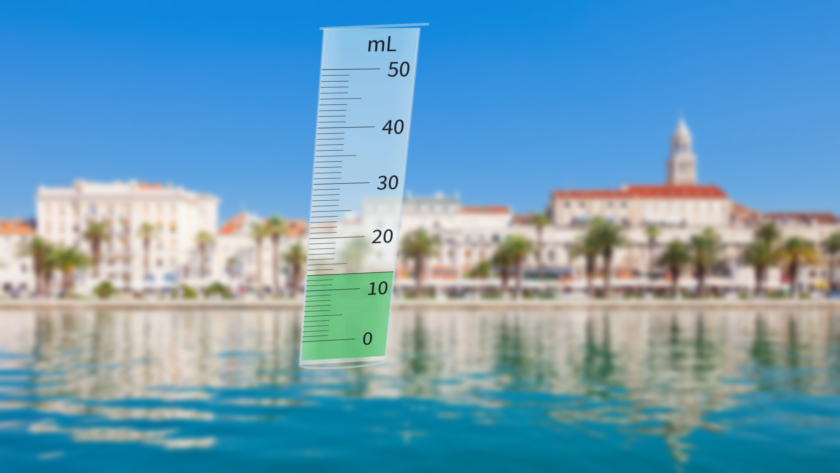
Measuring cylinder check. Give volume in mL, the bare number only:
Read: 13
